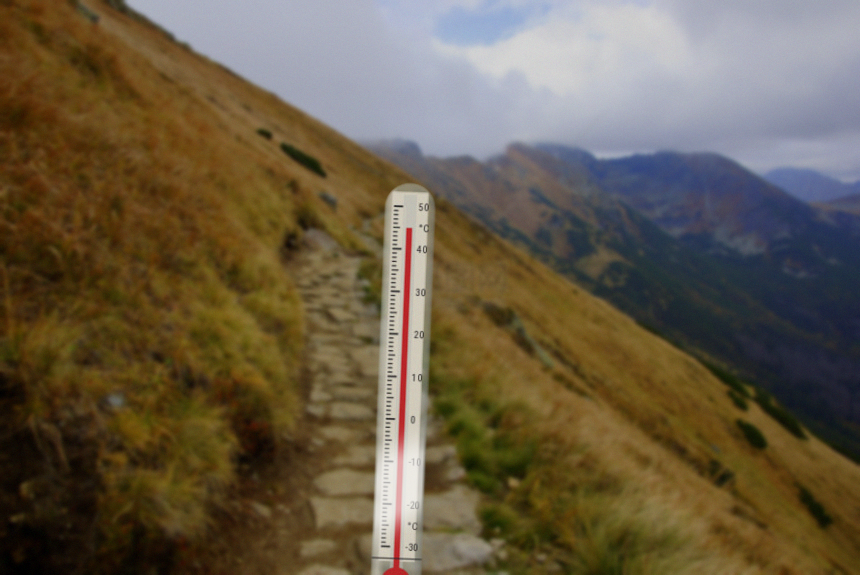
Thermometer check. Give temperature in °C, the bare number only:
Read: 45
